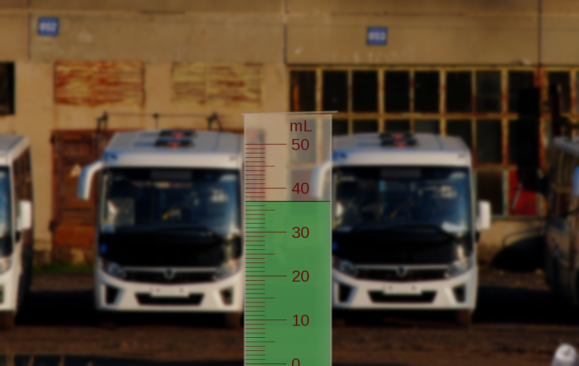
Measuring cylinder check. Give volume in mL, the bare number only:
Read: 37
